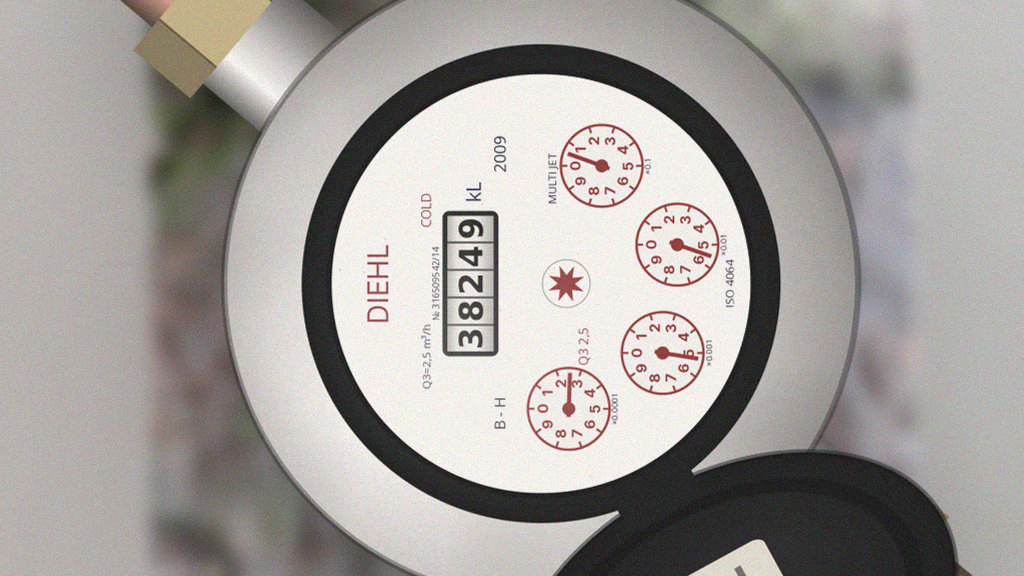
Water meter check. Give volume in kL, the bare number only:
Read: 38249.0552
